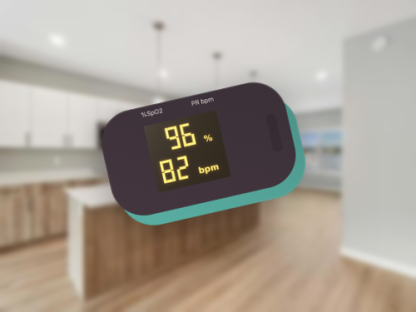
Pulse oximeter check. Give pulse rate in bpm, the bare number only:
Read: 82
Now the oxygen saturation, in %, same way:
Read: 96
